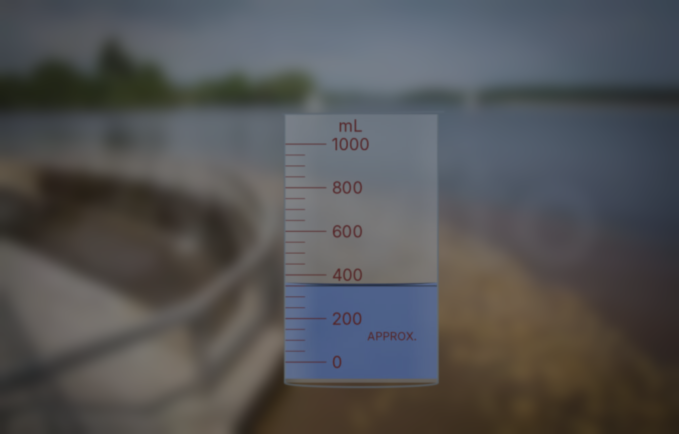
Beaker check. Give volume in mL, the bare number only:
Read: 350
